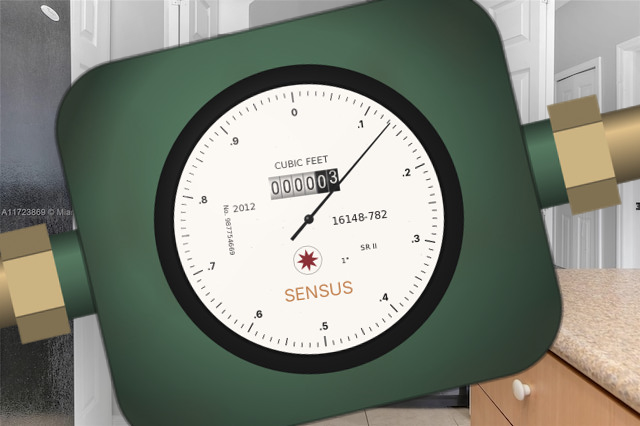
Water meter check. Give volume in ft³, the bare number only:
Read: 3.13
